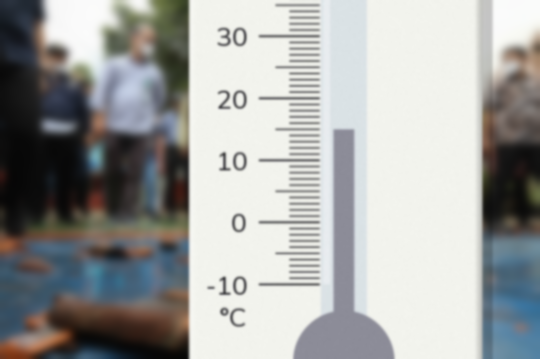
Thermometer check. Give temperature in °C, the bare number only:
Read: 15
